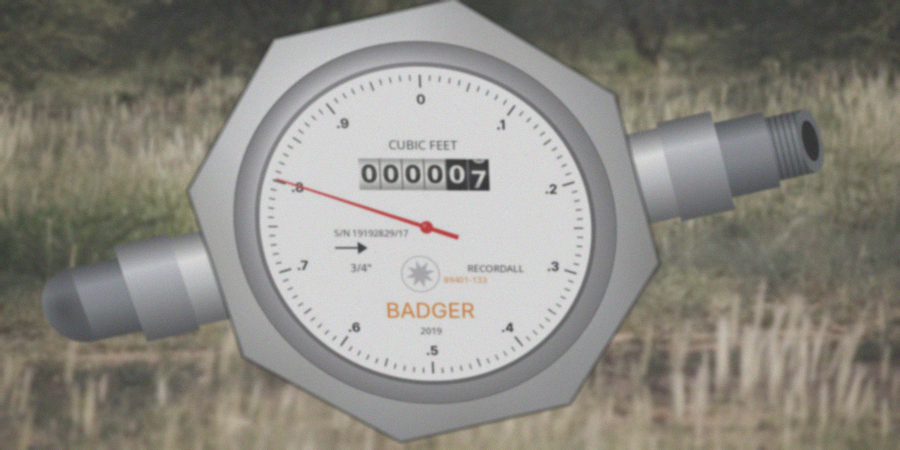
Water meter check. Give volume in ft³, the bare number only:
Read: 6.80
